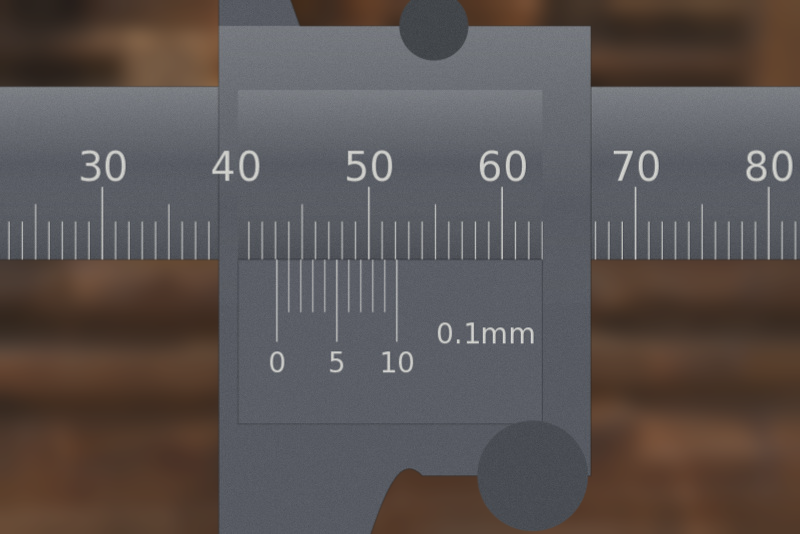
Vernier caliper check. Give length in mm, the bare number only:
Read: 43.1
